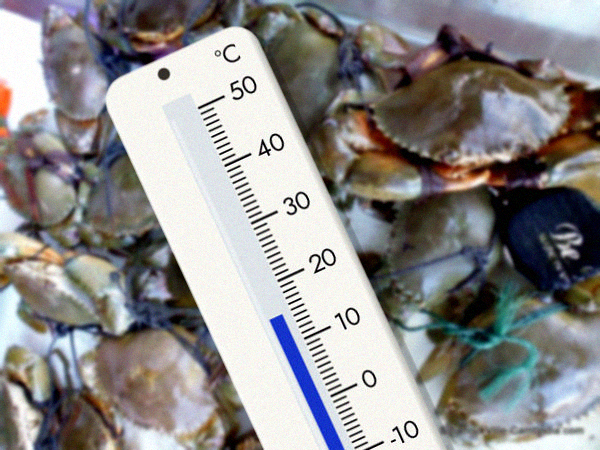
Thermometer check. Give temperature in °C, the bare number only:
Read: 15
